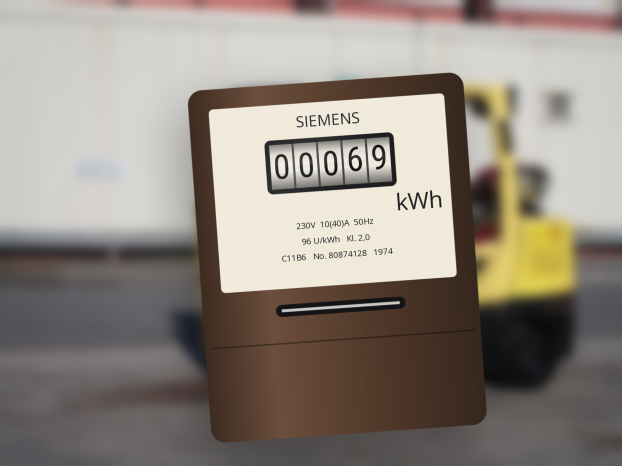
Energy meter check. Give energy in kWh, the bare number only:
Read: 69
